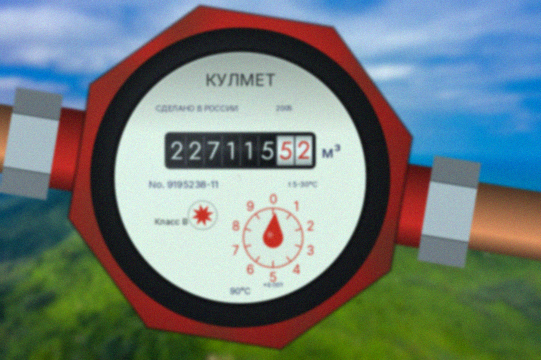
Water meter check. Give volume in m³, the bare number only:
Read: 227115.520
